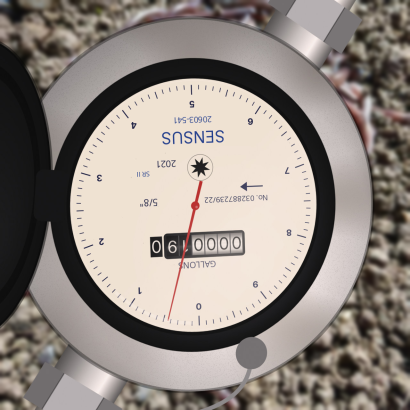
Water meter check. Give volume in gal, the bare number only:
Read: 190.4
